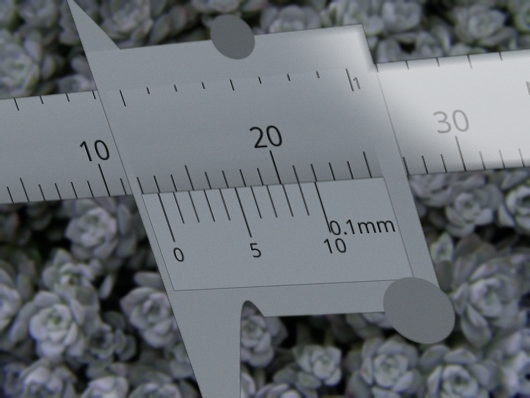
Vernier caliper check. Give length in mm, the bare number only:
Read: 12.9
